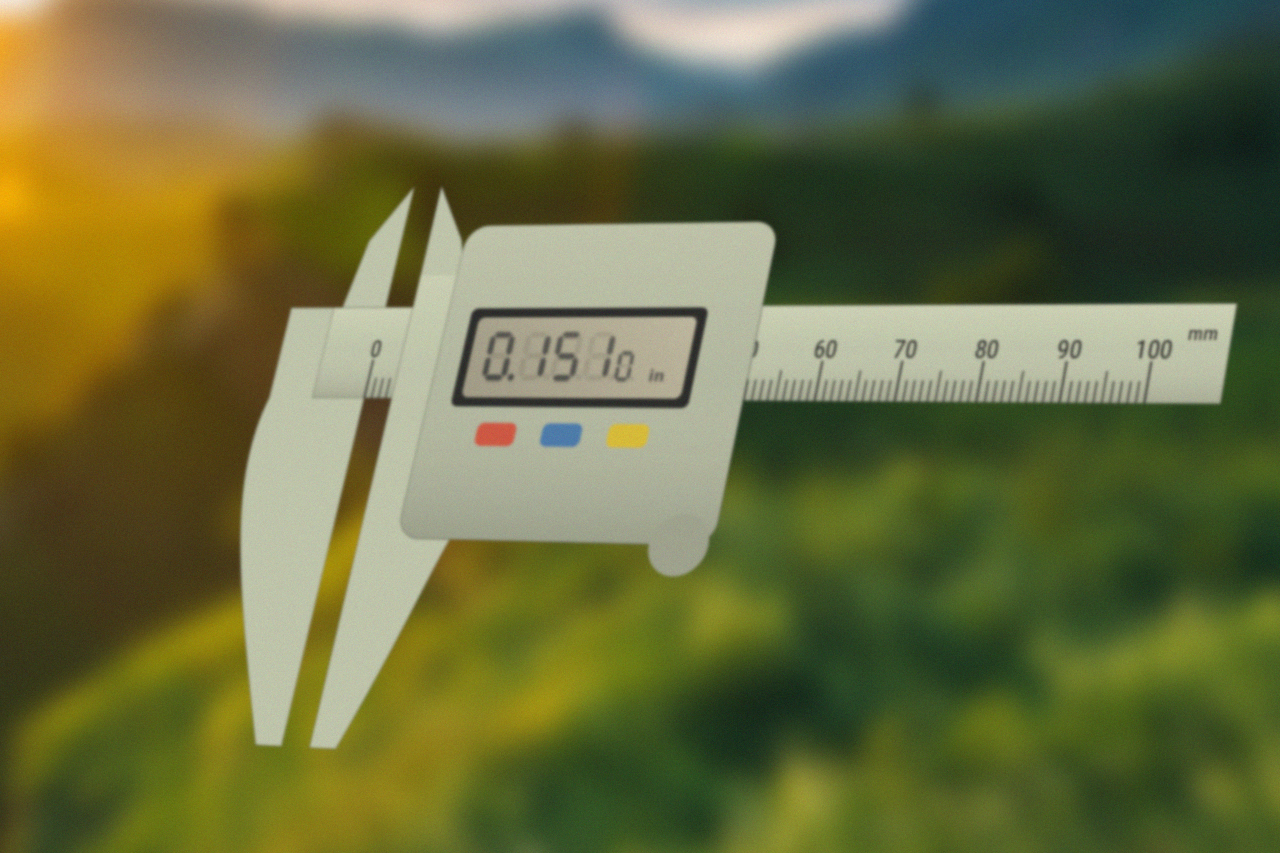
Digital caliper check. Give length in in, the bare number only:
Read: 0.1510
